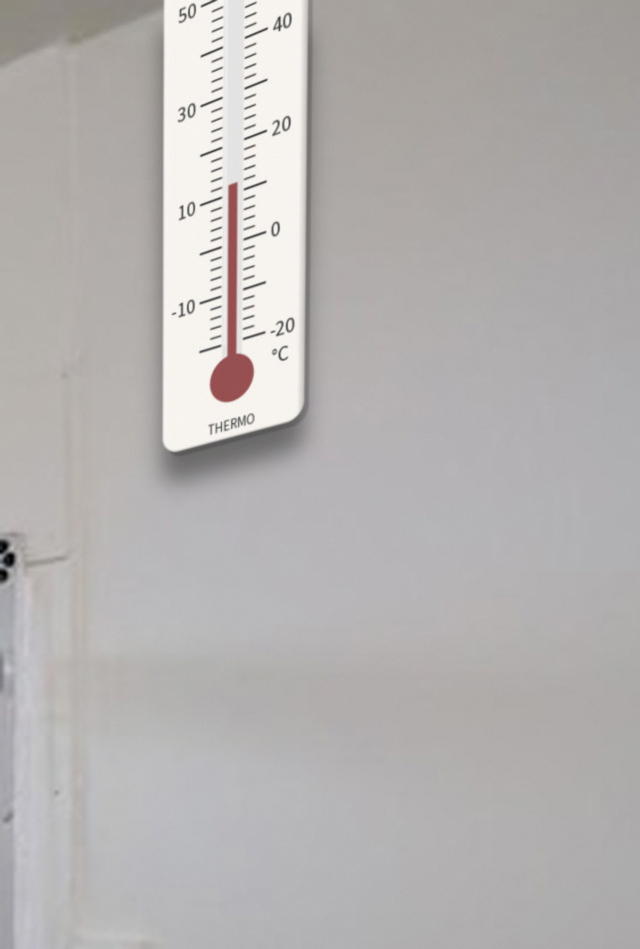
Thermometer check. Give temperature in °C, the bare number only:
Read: 12
